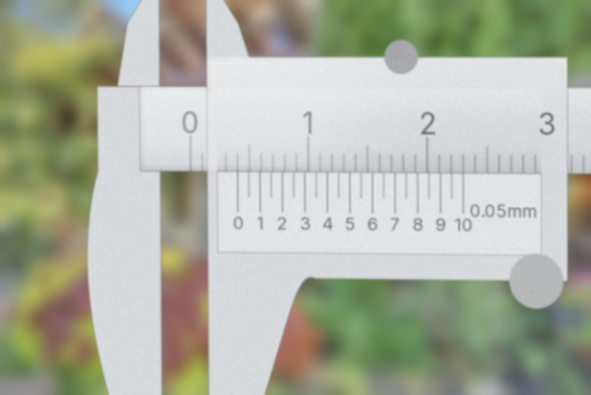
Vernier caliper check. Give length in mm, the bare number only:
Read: 4.0
